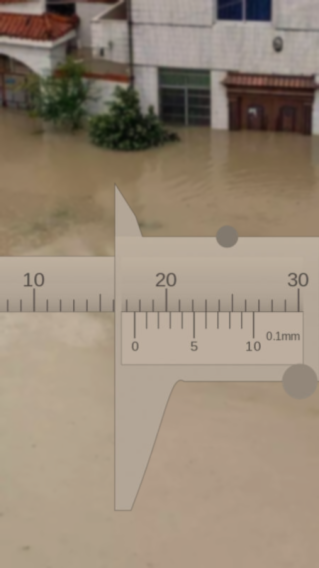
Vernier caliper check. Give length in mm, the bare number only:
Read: 17.6
